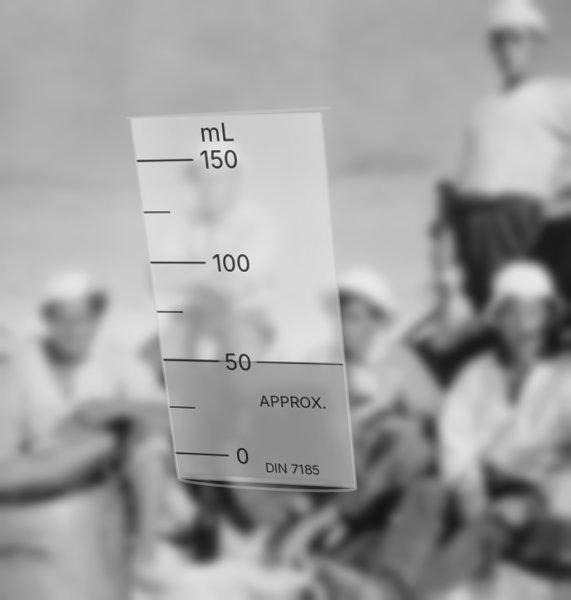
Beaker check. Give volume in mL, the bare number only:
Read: 50
